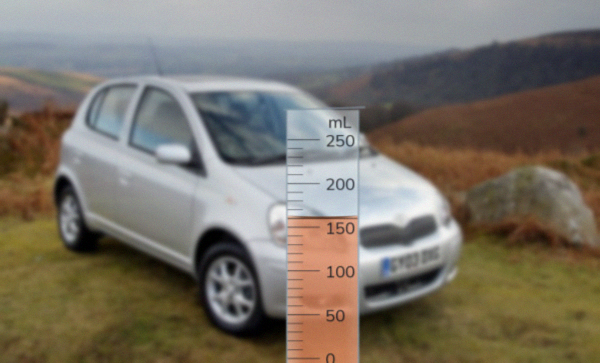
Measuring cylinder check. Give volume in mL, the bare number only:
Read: 160
